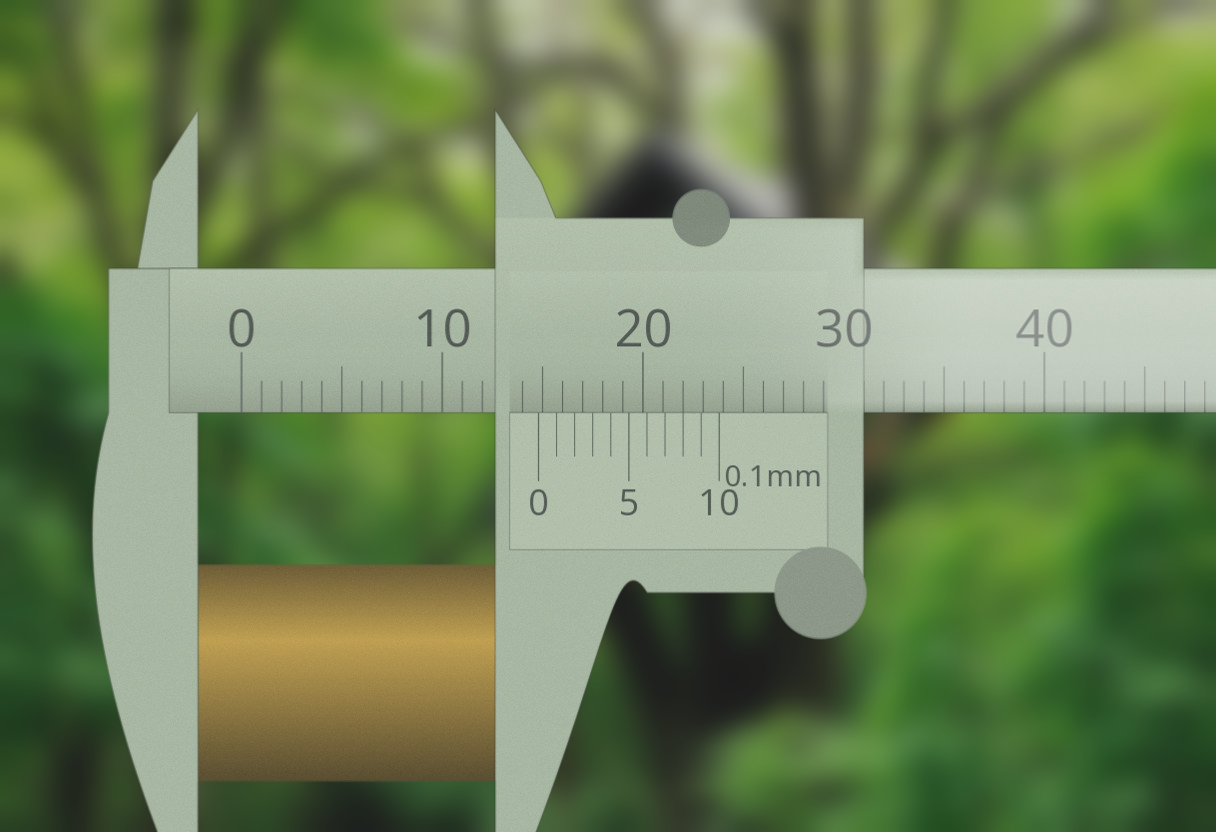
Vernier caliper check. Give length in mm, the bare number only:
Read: 14.8
